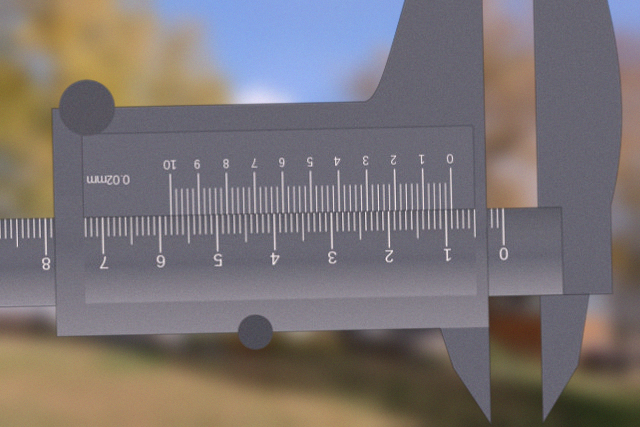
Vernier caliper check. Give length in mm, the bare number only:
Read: 9.0
